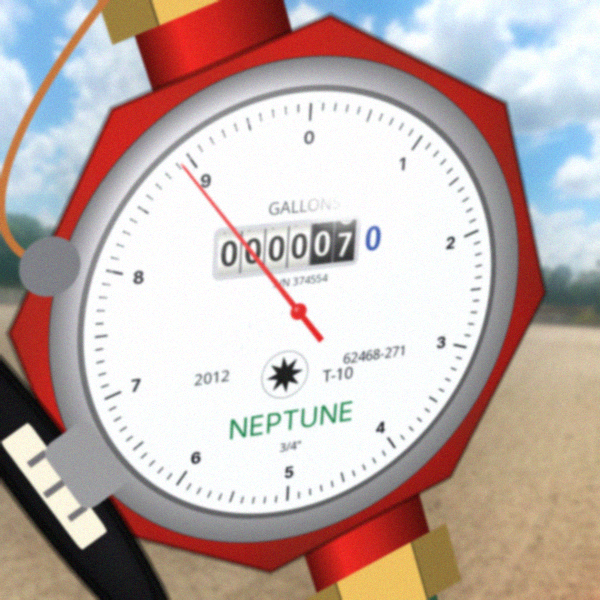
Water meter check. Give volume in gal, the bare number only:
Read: 68.9
